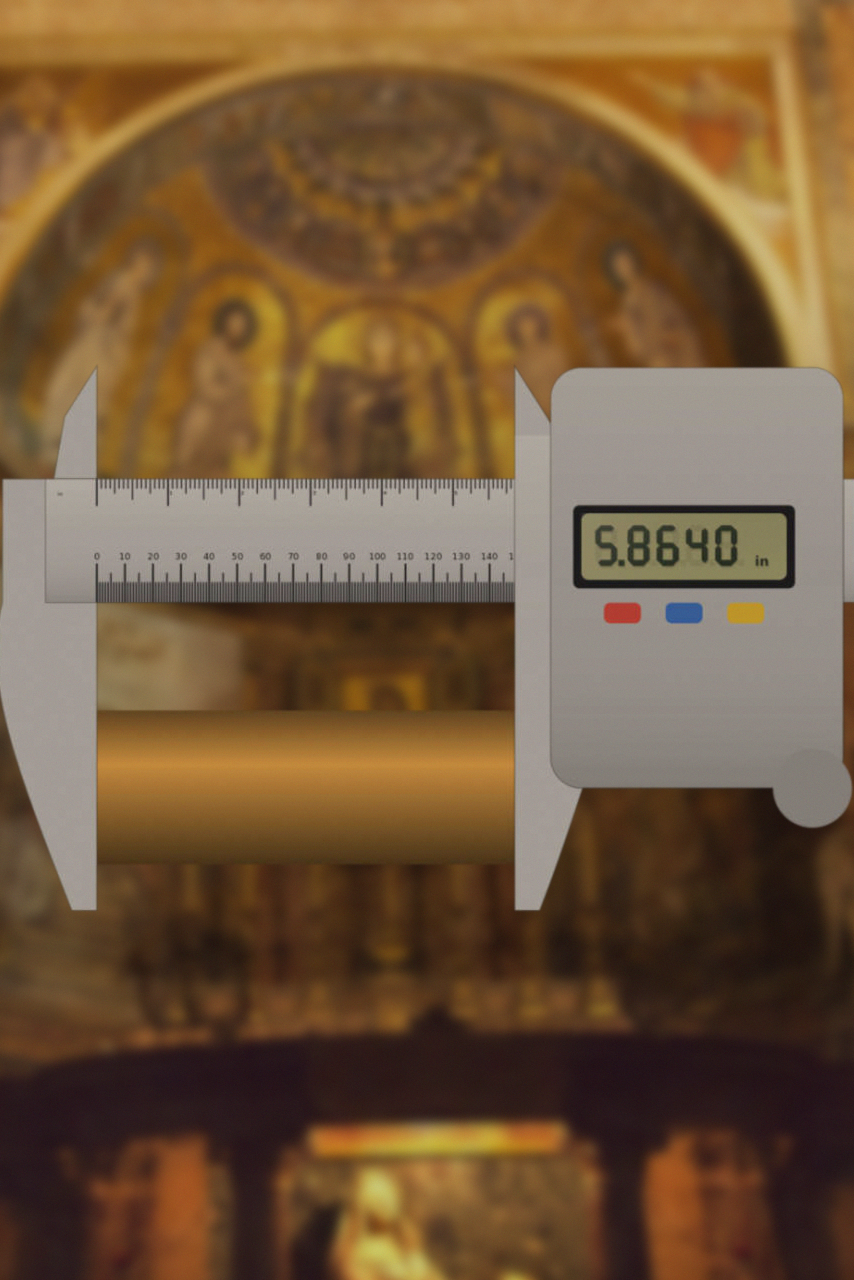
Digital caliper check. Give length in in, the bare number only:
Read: 5.8640
